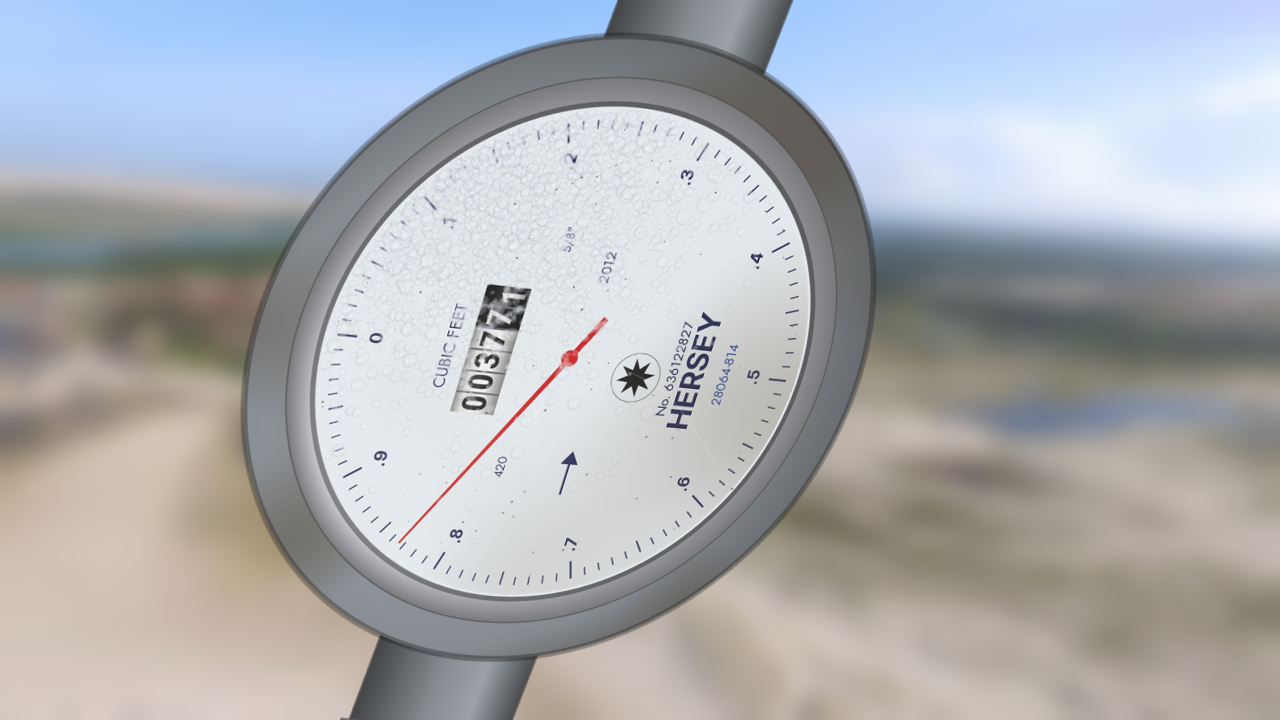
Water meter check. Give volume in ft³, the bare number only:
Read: 3770.83
